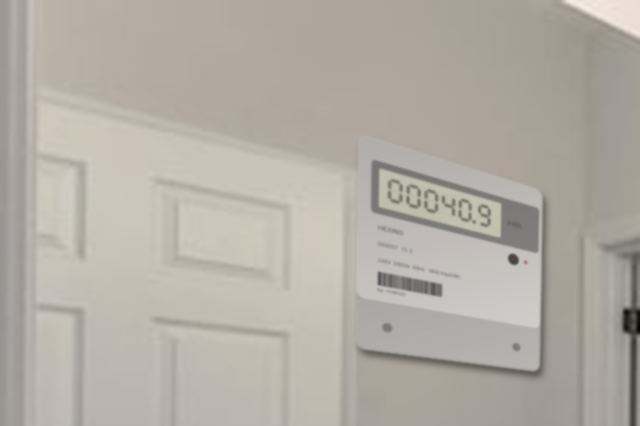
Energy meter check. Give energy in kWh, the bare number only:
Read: 40.9
